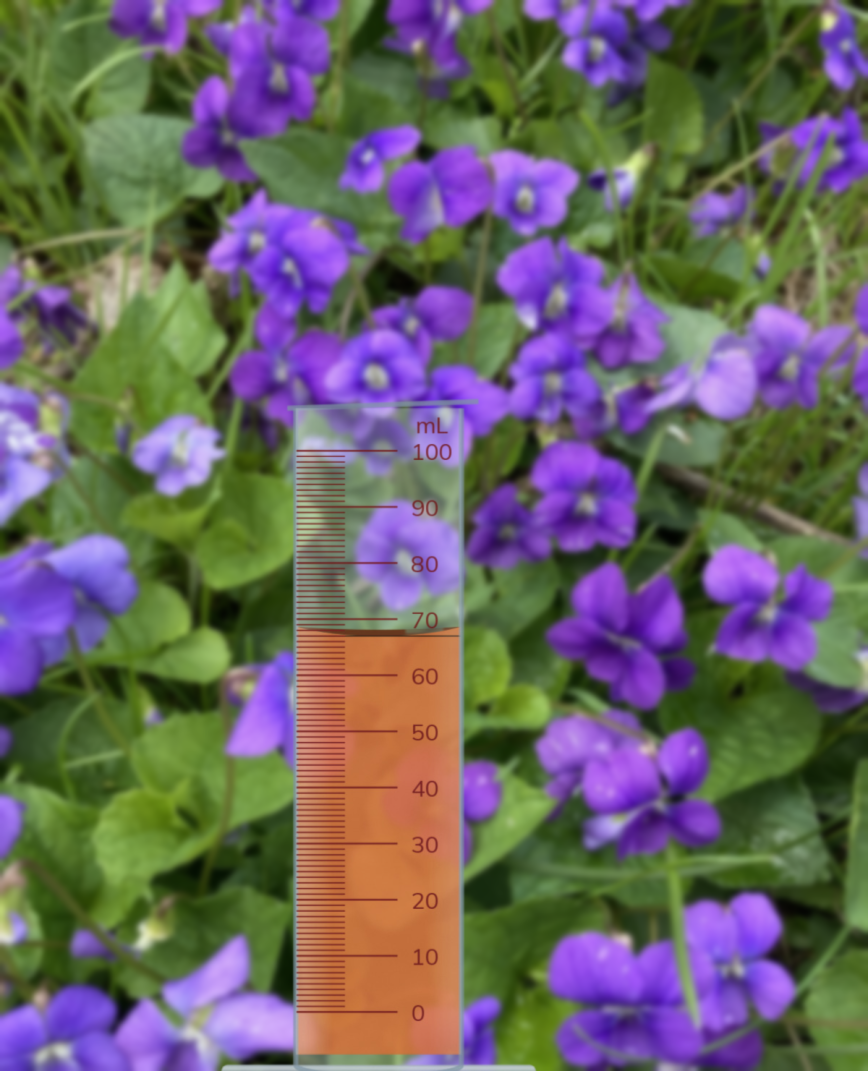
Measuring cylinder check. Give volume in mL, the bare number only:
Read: 67
